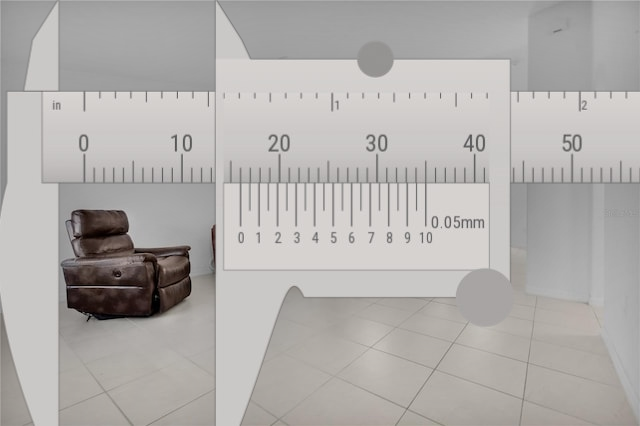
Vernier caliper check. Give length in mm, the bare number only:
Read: 16.0
